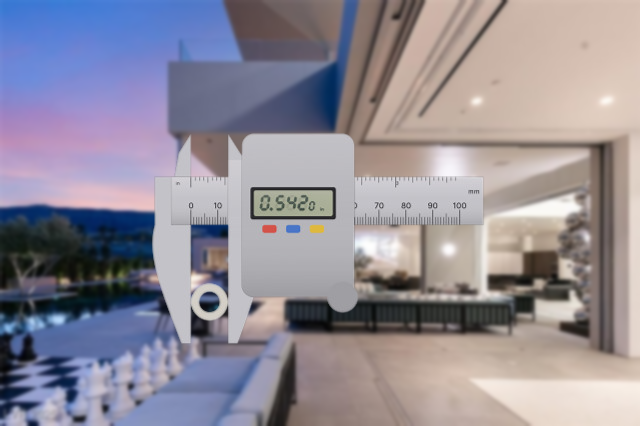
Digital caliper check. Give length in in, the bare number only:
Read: 0.5420
